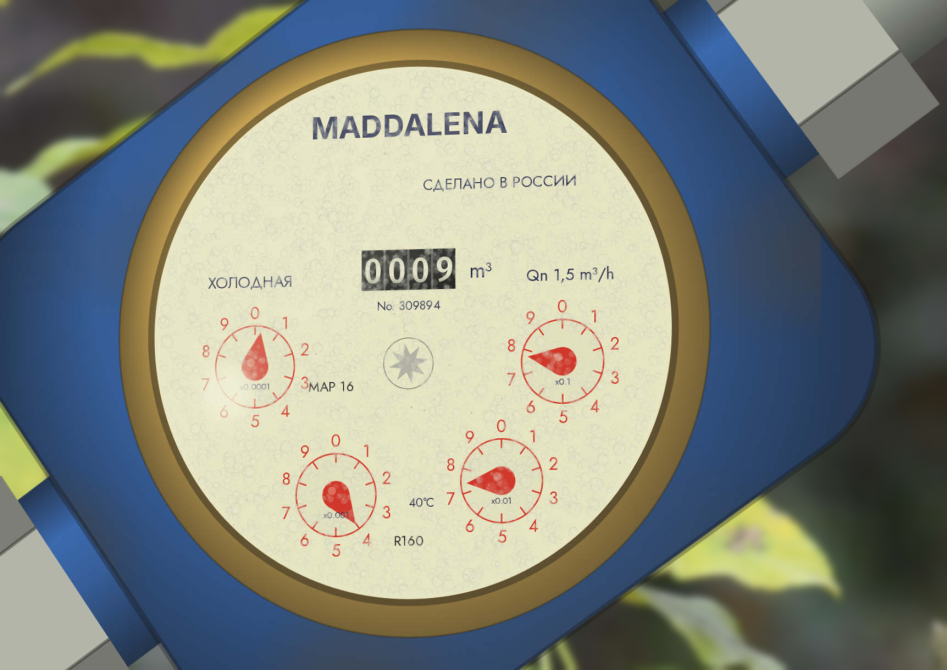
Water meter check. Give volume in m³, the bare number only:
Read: 9.7740
